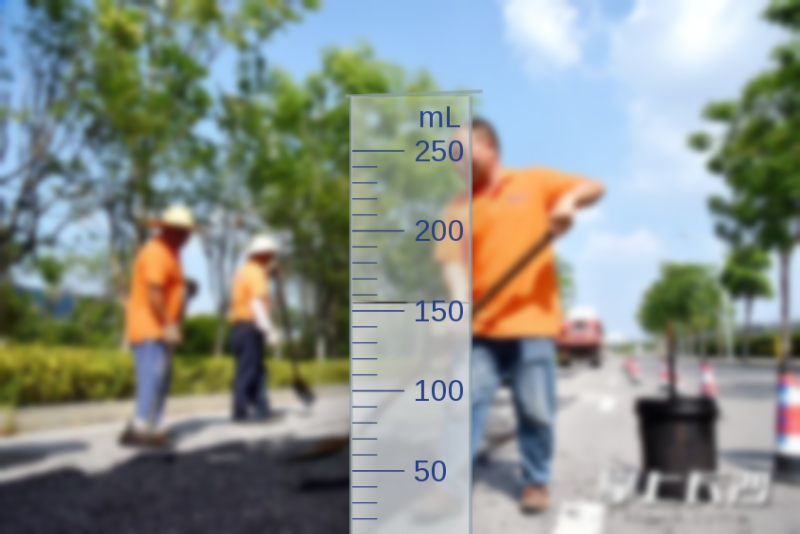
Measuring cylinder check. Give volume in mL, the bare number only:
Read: 155
